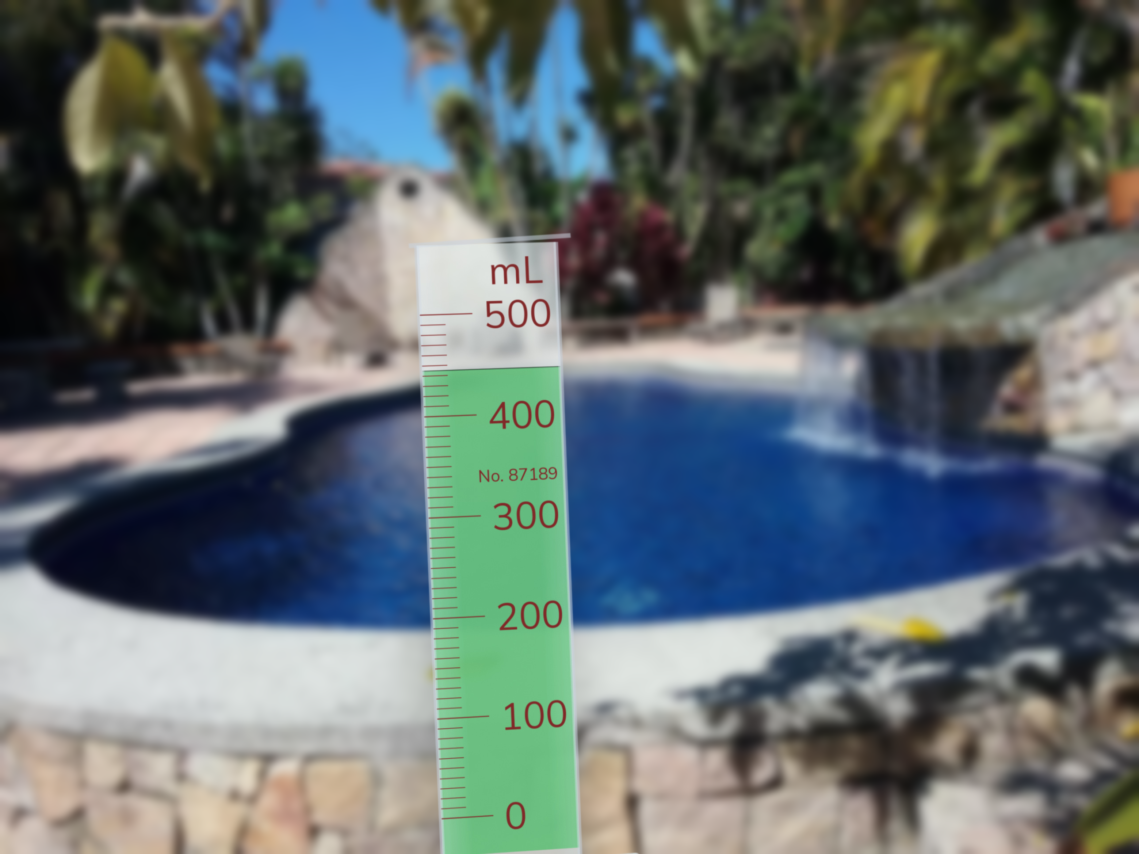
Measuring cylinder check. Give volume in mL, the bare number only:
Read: 445
